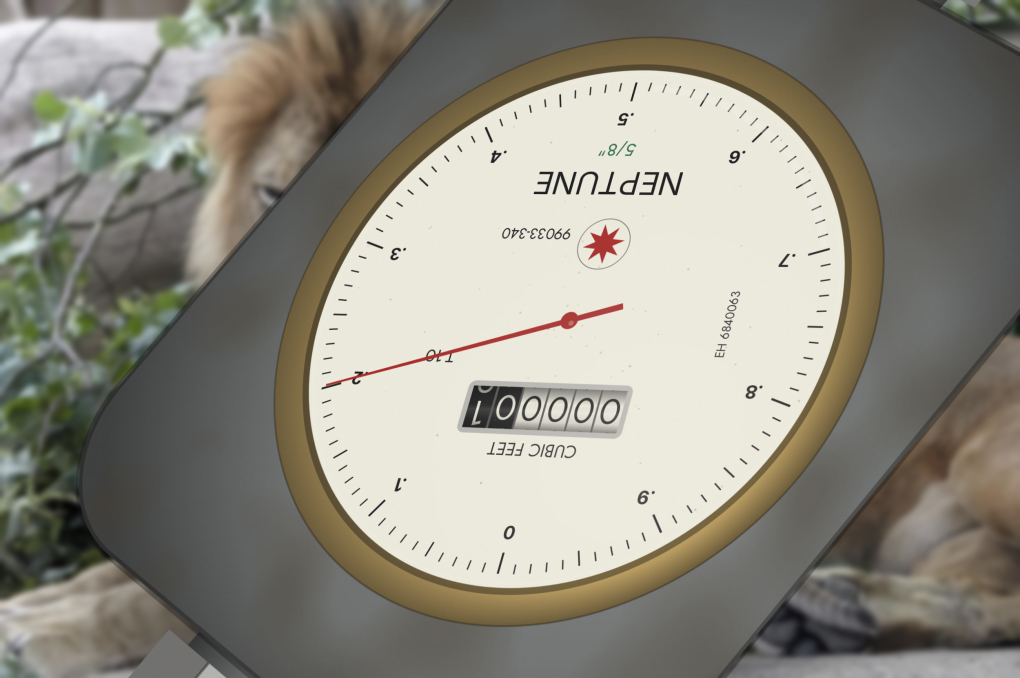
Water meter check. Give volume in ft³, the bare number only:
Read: 1.20
